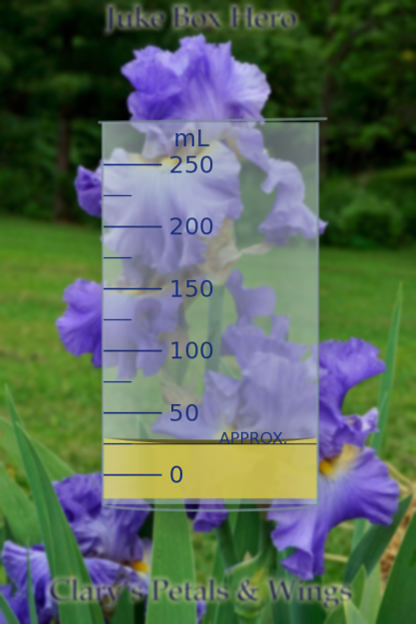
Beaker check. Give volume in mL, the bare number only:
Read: 25
